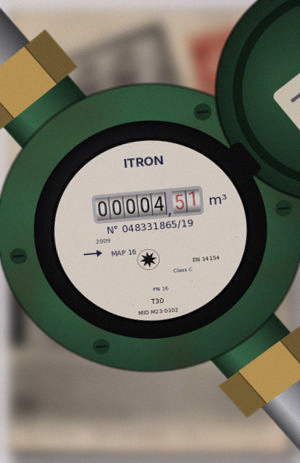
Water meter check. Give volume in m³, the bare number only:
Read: 4.51
